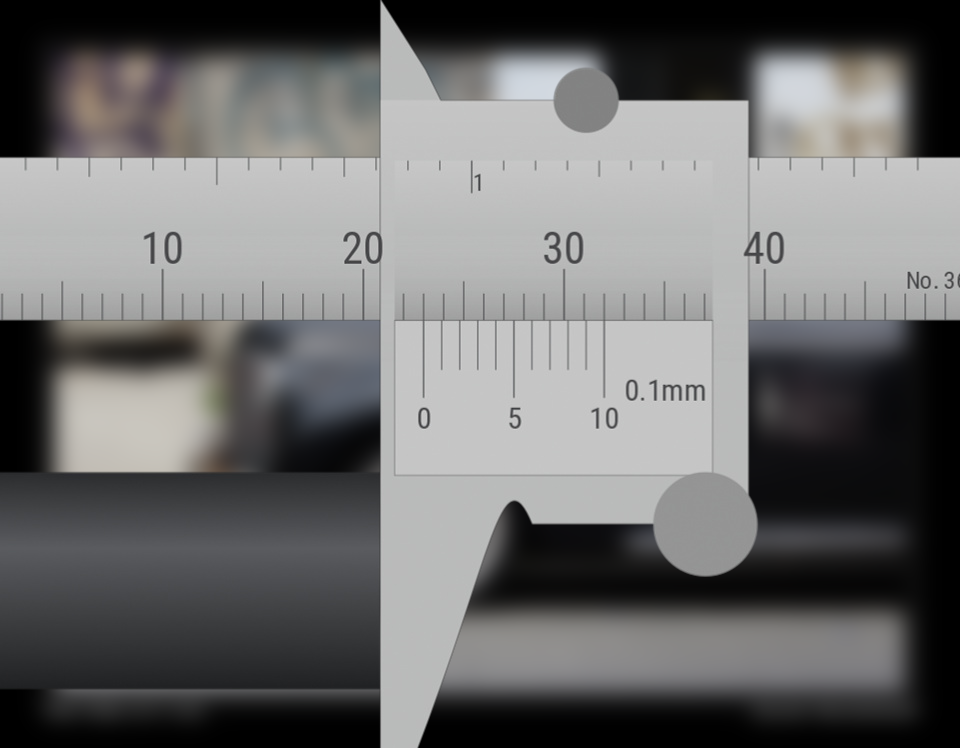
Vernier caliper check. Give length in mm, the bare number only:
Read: 23.0
